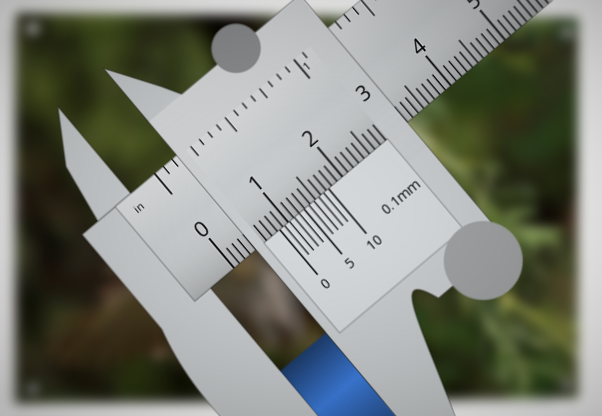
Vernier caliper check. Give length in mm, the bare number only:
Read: 8.4
